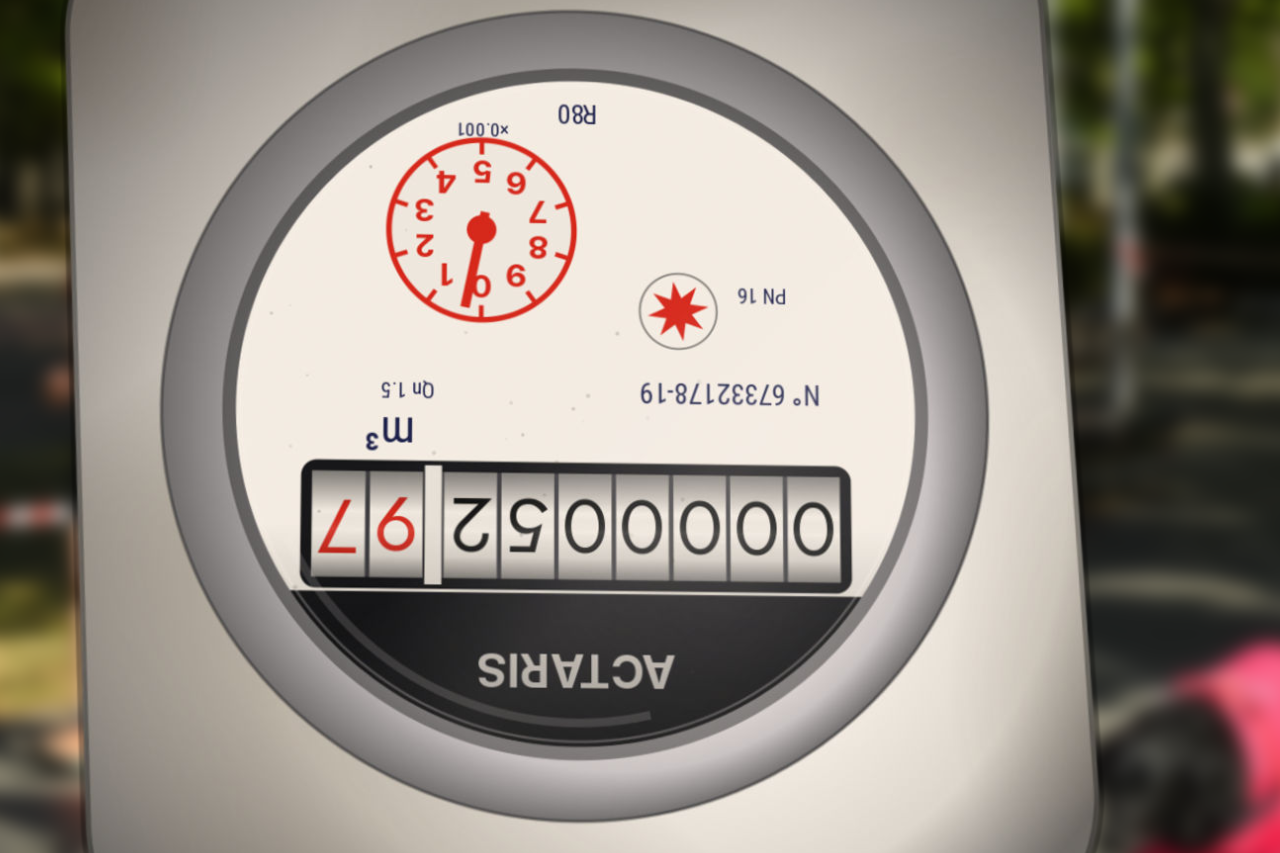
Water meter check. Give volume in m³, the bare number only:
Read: 52.970
